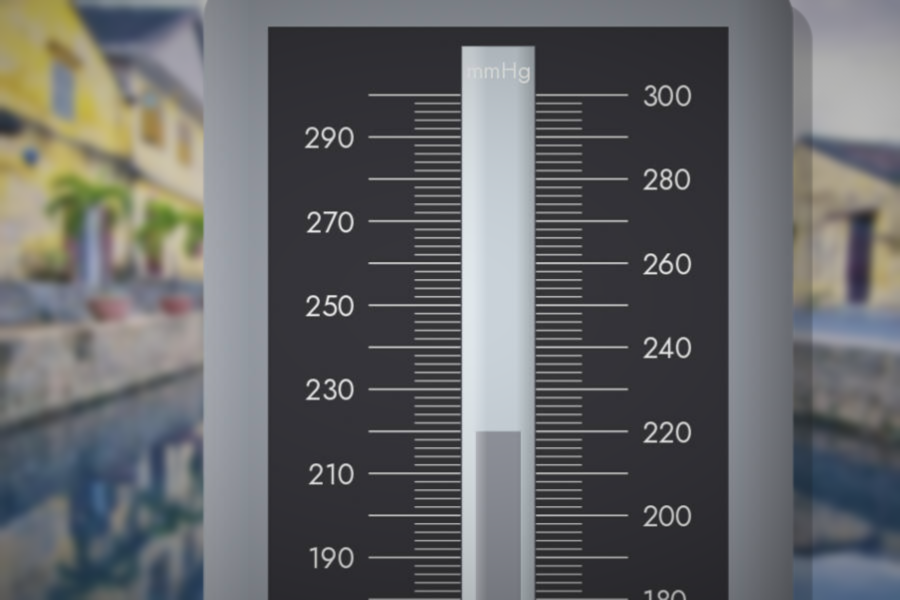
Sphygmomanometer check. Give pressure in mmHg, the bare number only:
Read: 220
